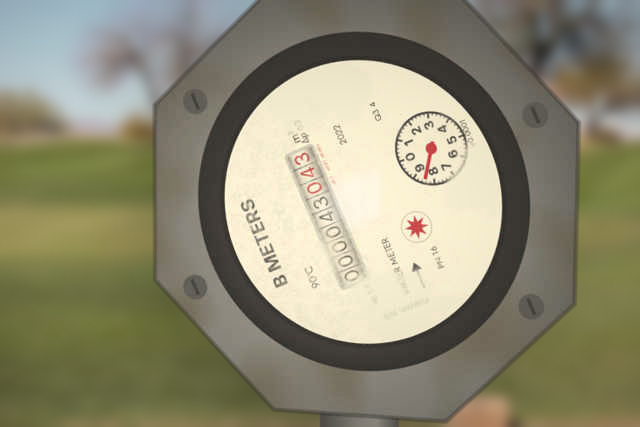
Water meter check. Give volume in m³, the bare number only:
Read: 43.0438
